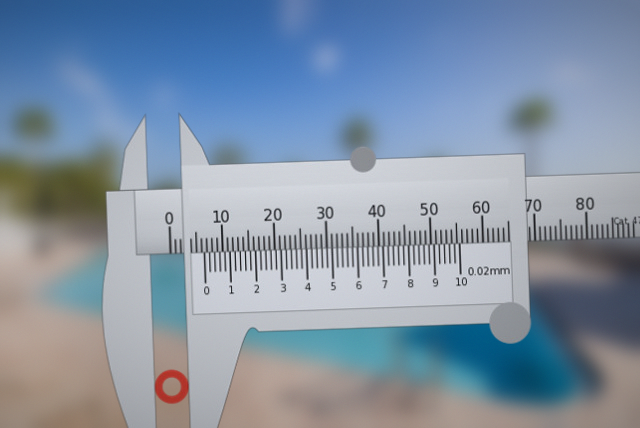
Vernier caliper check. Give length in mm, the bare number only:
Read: 6.5
